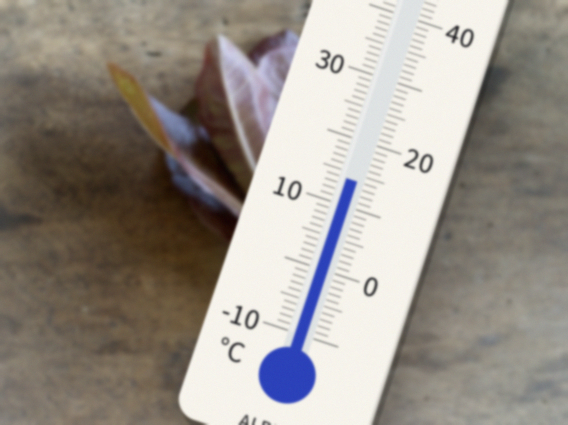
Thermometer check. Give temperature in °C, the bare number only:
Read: 14
